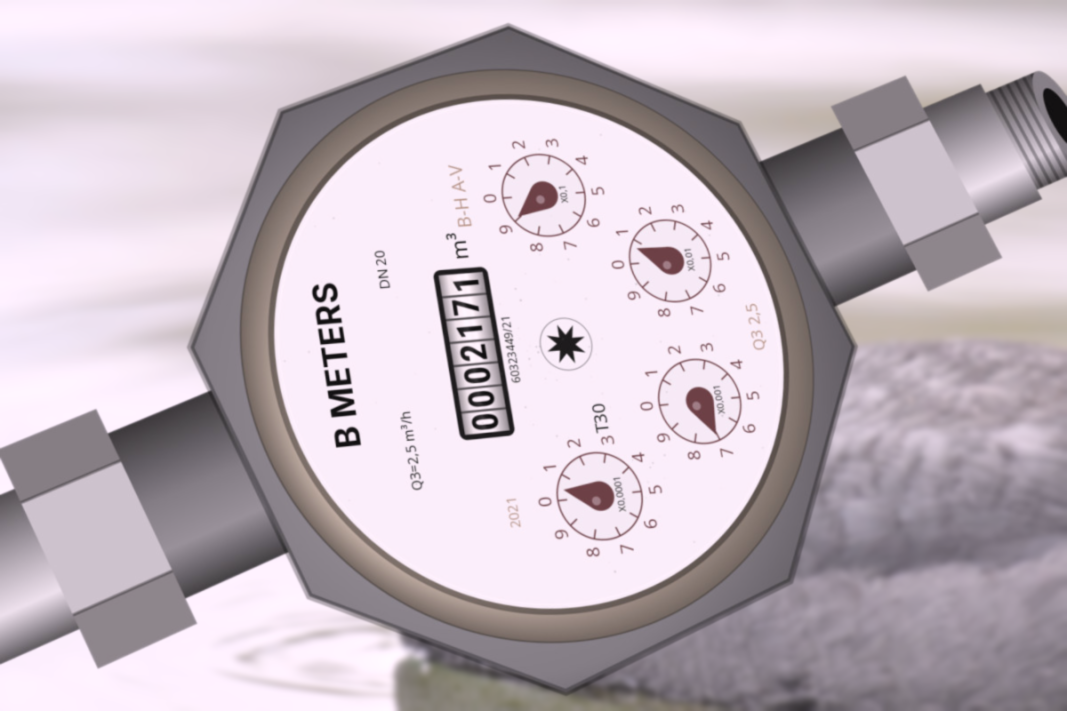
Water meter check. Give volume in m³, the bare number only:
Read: 2170.9070
